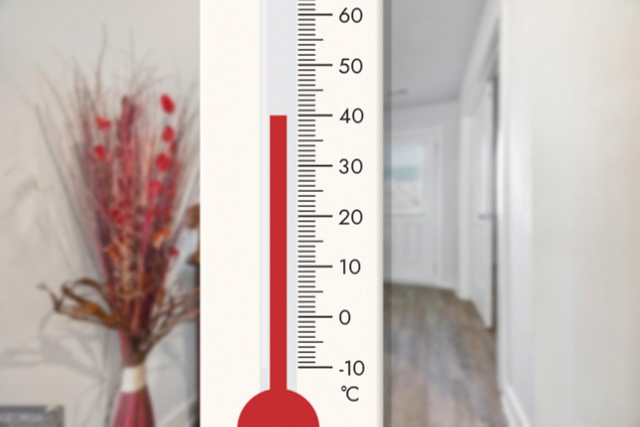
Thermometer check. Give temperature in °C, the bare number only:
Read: 40
